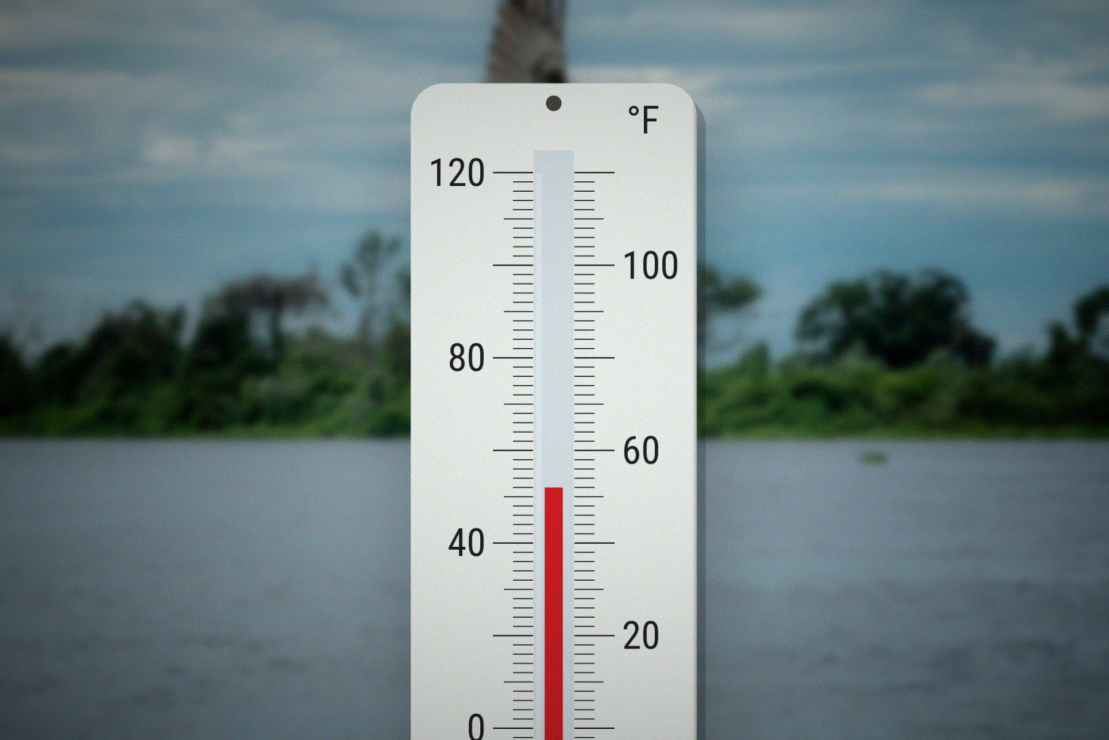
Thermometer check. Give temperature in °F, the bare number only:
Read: 52
